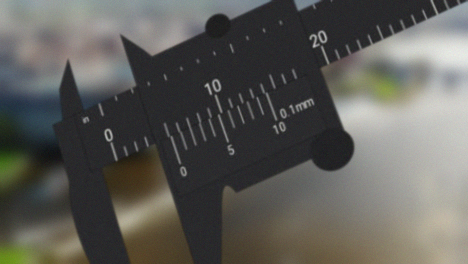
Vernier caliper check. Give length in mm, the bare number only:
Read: 5.2
